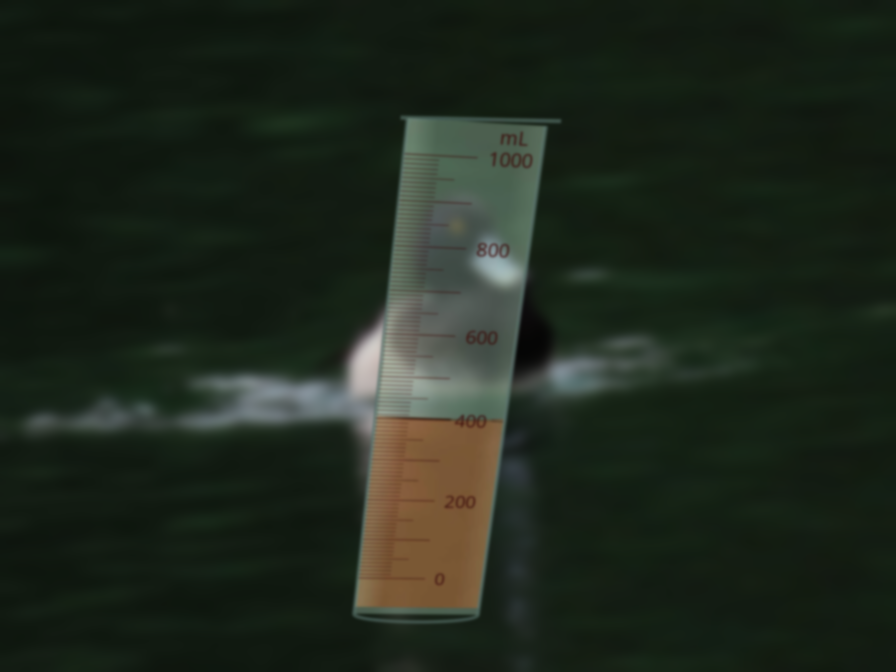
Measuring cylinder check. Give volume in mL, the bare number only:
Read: 400
